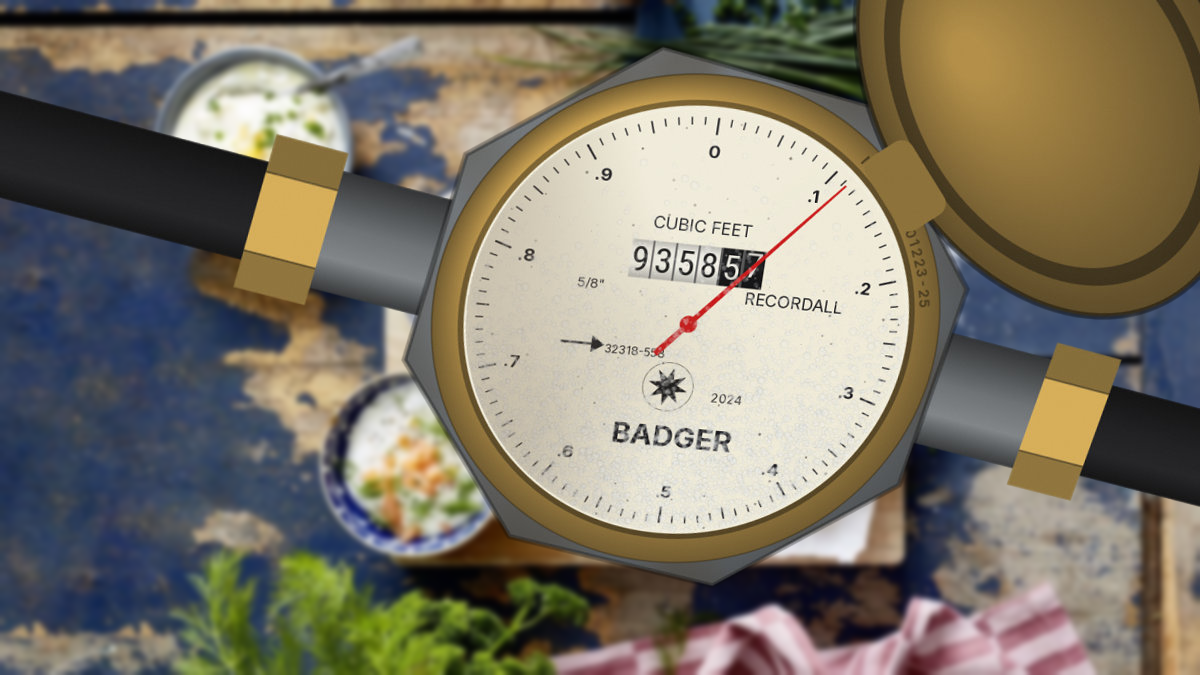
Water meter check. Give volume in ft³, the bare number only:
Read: 935857.11
